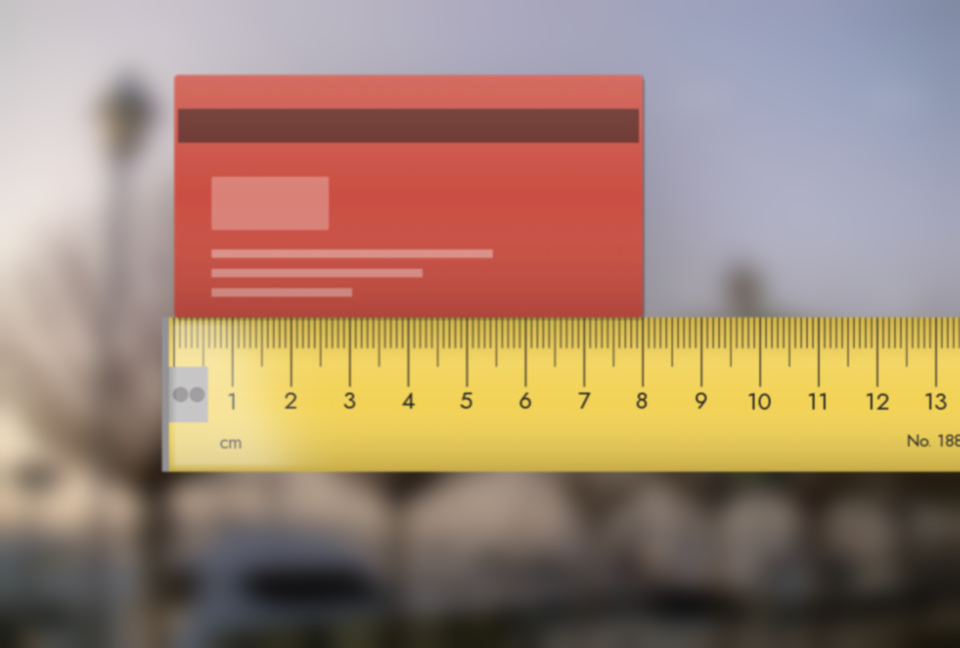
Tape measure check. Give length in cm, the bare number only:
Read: 8
